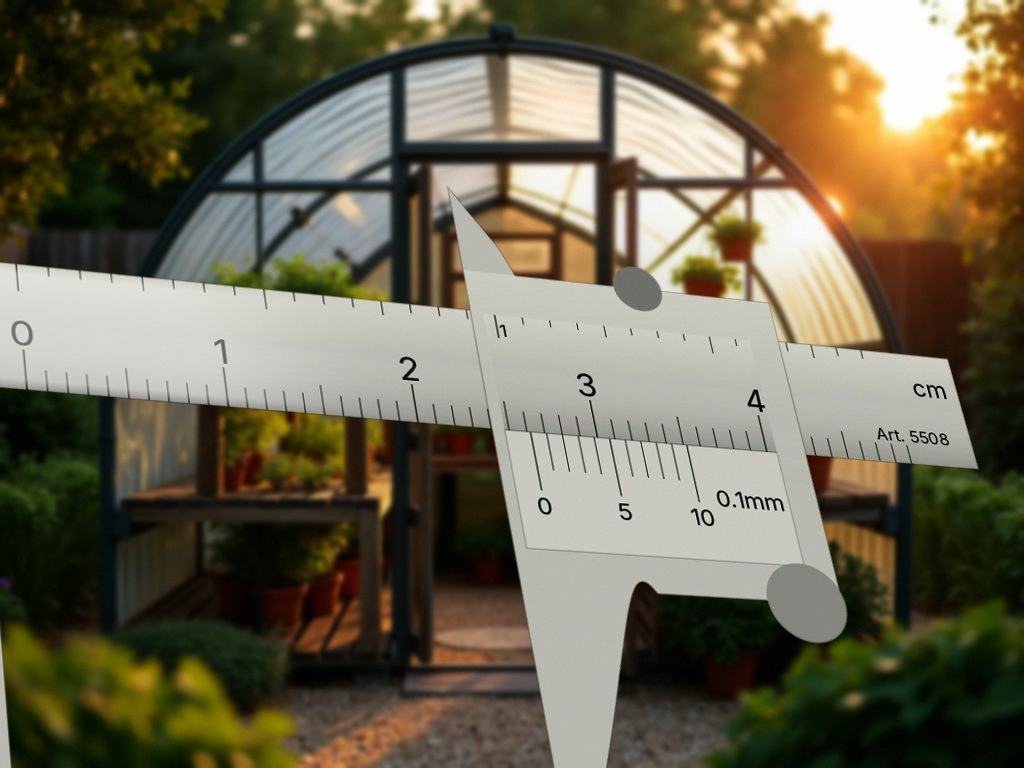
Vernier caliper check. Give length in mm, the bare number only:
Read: 26.2
